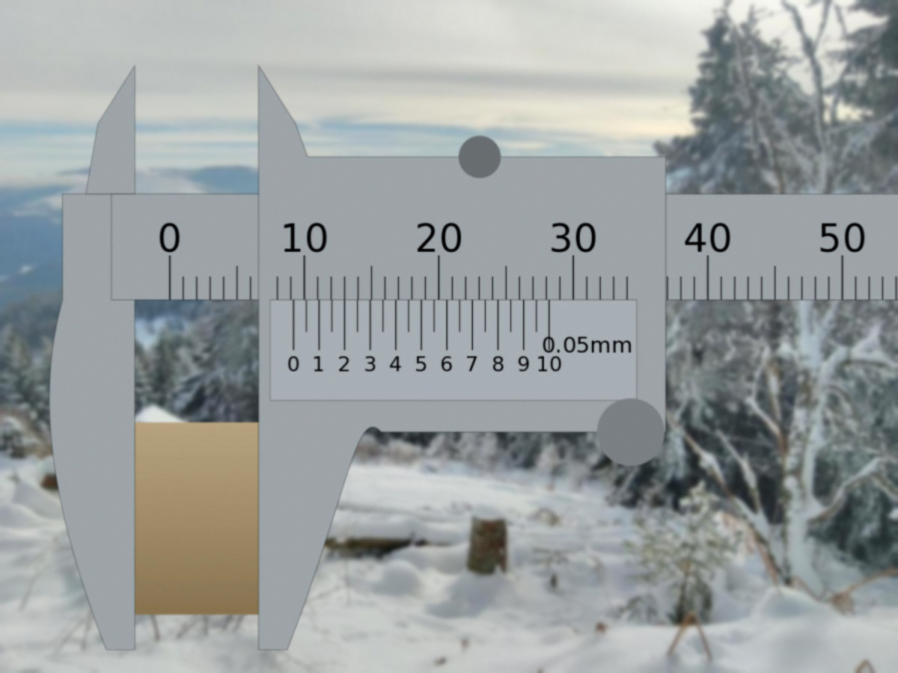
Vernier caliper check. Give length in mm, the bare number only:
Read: 9.2
